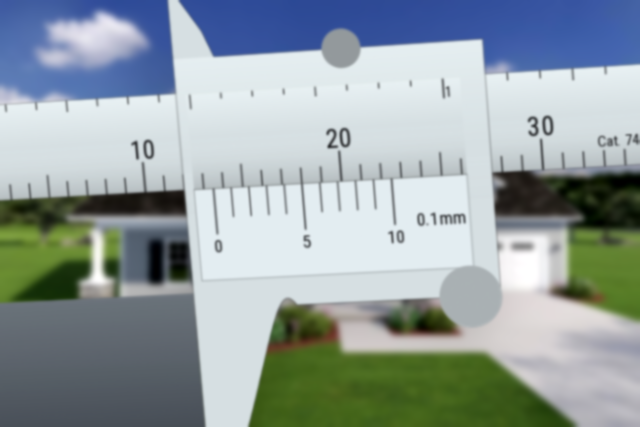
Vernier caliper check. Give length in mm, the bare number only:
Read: 13.5
